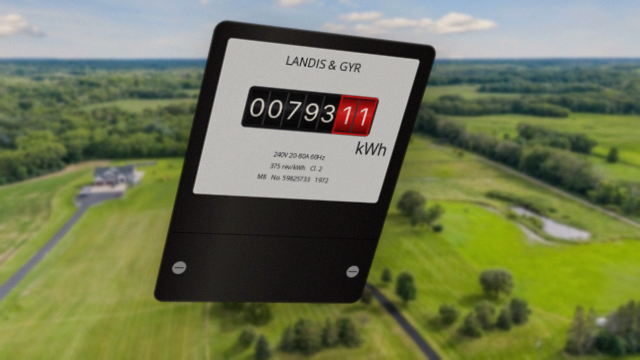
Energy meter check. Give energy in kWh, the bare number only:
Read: 793.11
